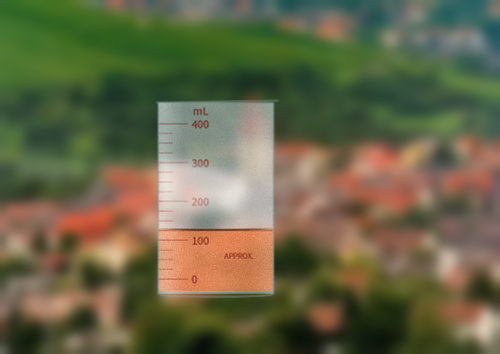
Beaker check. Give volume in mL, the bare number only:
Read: 125
